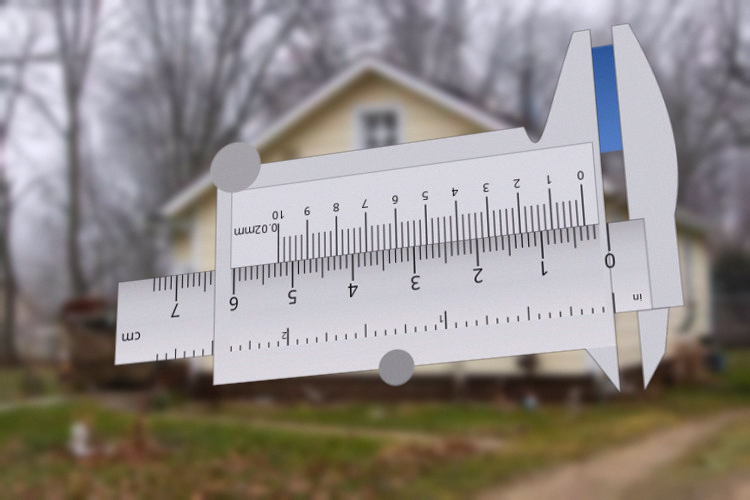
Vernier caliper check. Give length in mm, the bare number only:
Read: 3.4
